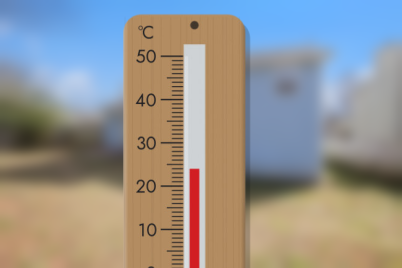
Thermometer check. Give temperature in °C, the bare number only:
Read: 24
